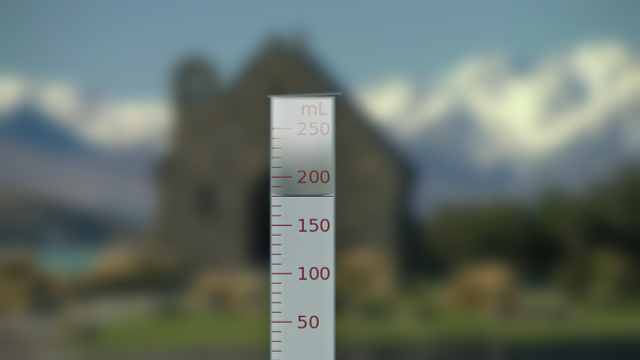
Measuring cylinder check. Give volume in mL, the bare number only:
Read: 180
